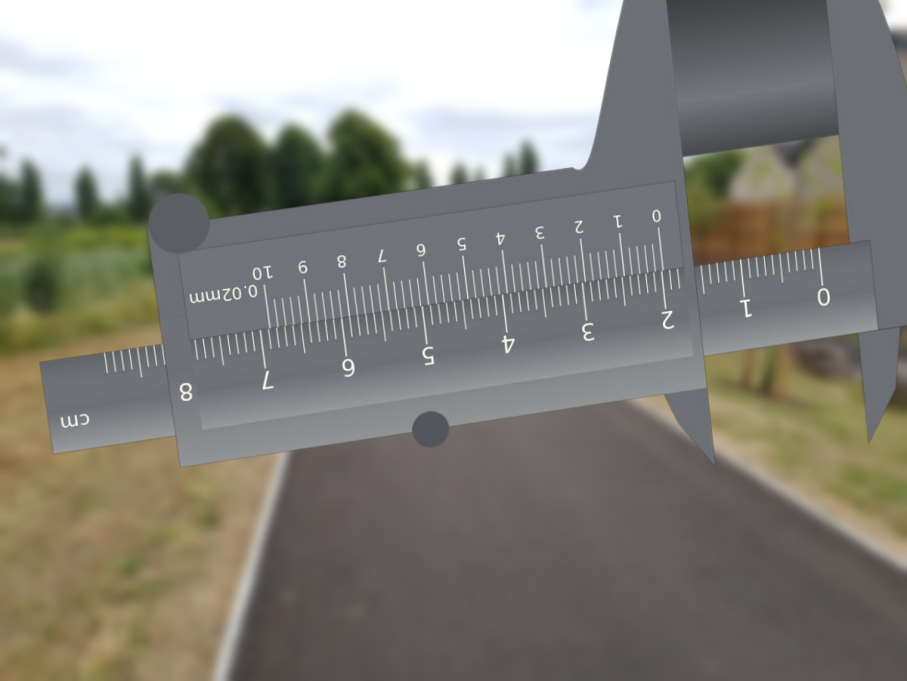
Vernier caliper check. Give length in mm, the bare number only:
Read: 19.8
